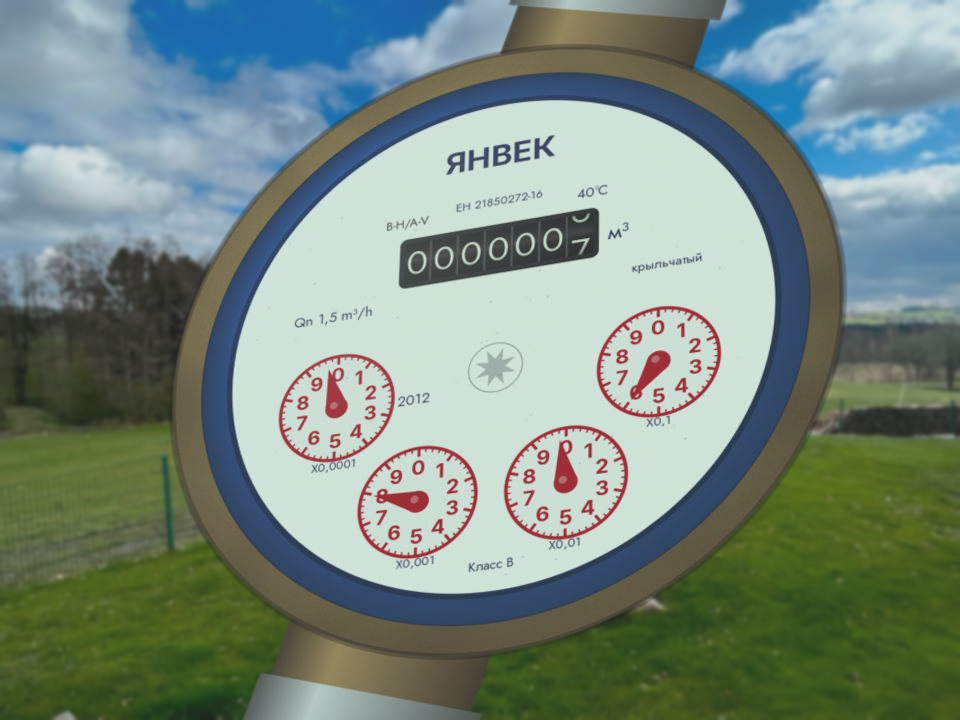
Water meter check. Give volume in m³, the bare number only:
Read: 6.5979
